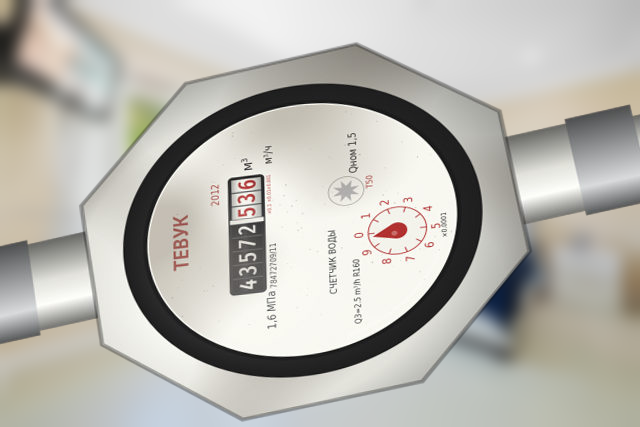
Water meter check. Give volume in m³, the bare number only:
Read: 43572.5359
